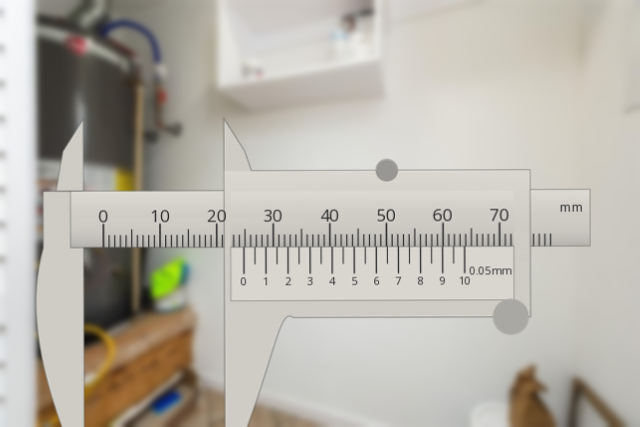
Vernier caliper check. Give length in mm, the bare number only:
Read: 24.8
